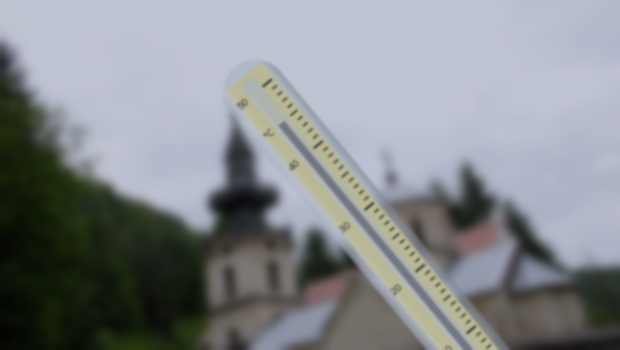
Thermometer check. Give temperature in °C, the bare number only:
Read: 45
